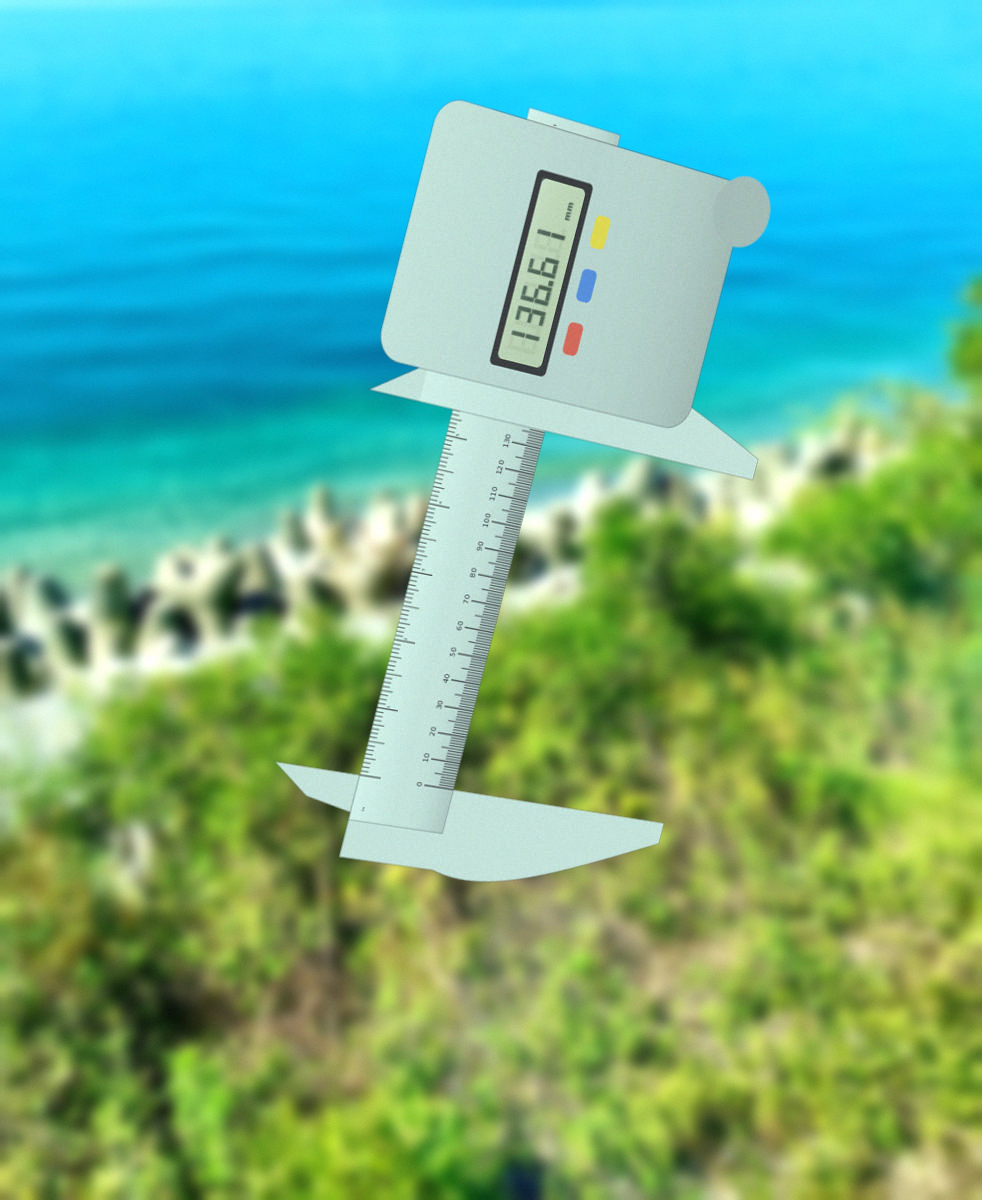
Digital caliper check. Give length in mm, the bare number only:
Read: 136.61
